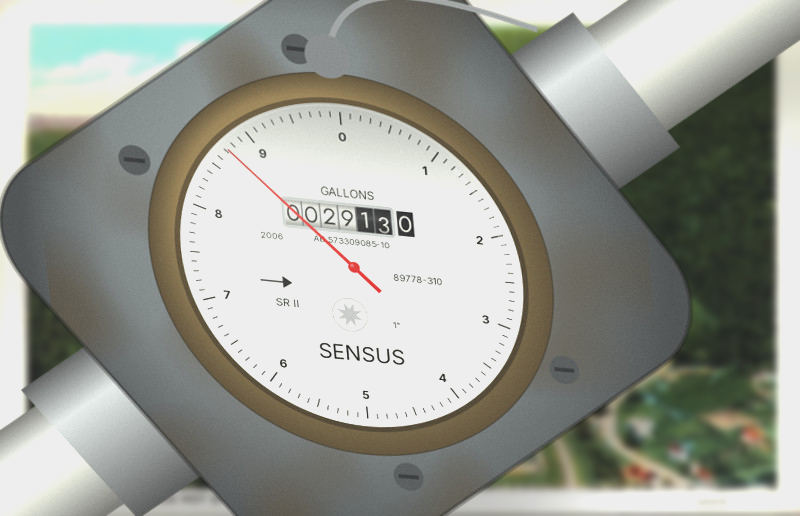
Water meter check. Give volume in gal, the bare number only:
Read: 29128.7
